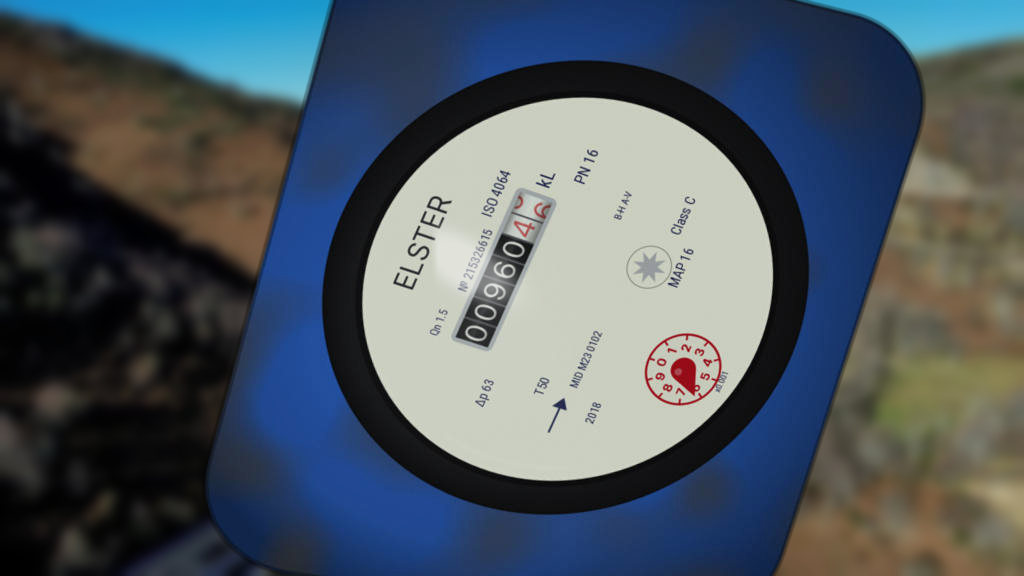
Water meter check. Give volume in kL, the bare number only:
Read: 960.456
